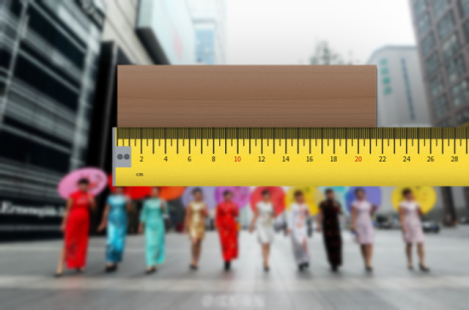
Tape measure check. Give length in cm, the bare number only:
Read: 21.5
